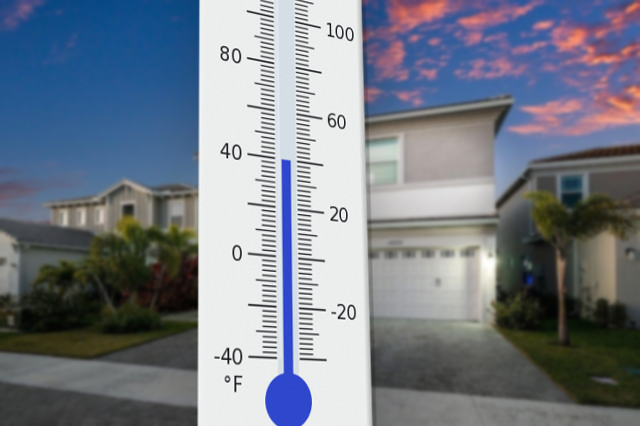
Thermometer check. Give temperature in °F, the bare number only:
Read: 40
